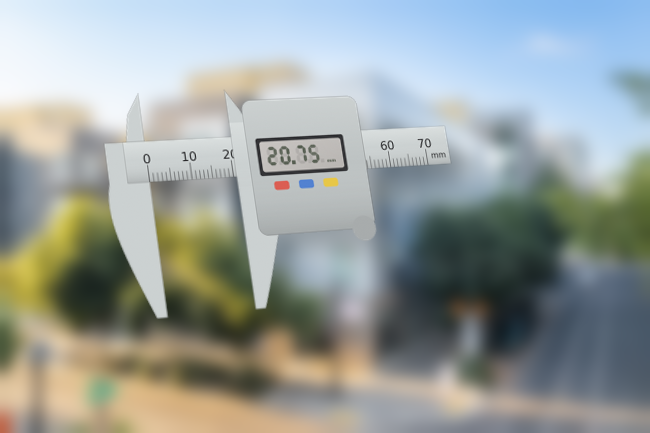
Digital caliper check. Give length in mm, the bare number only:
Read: 20.75
